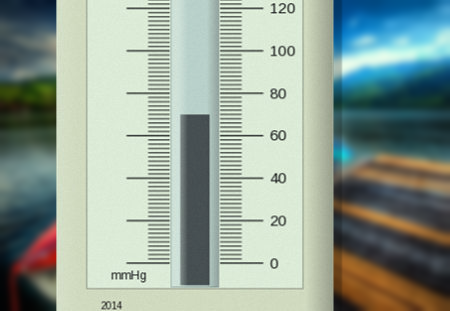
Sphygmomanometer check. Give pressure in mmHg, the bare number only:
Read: 70
